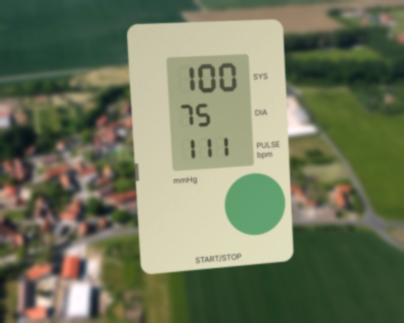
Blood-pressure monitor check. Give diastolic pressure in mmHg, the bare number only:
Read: 75
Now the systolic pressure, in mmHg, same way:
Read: 100
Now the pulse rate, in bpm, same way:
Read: 111
